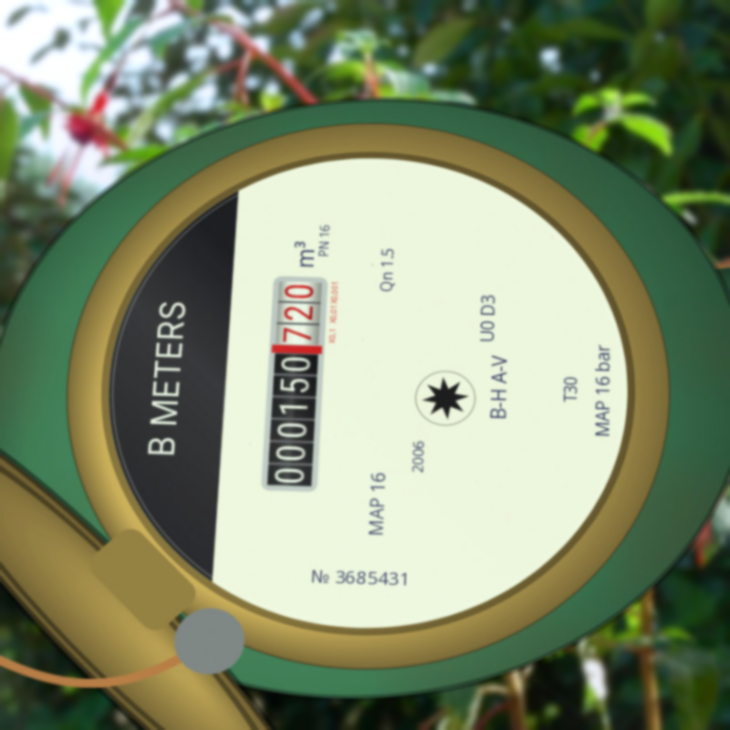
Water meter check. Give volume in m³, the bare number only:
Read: 150.720
